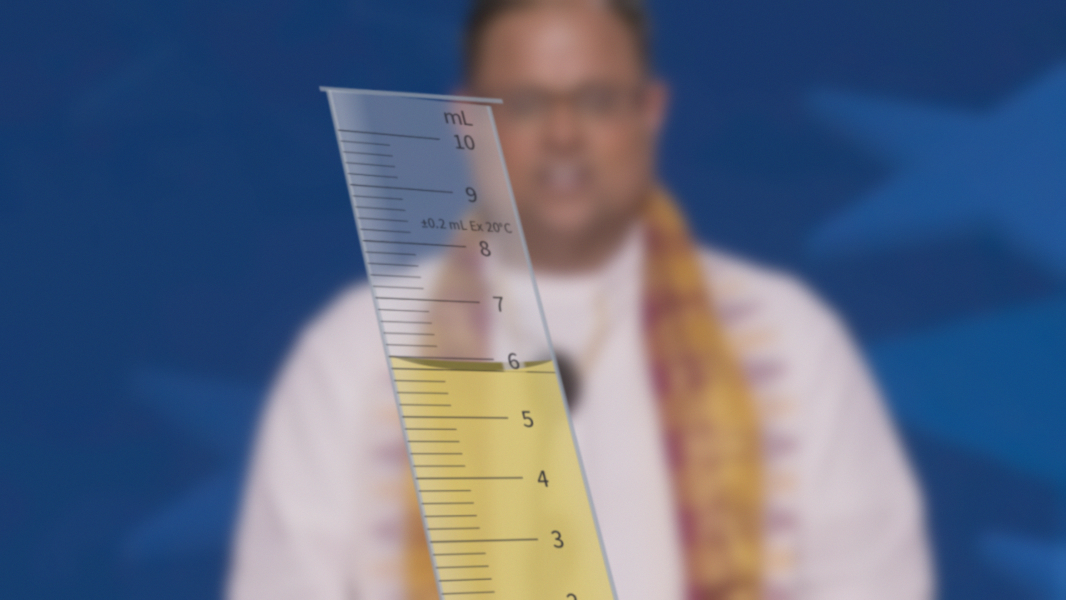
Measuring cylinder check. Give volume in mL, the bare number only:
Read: 5.8
